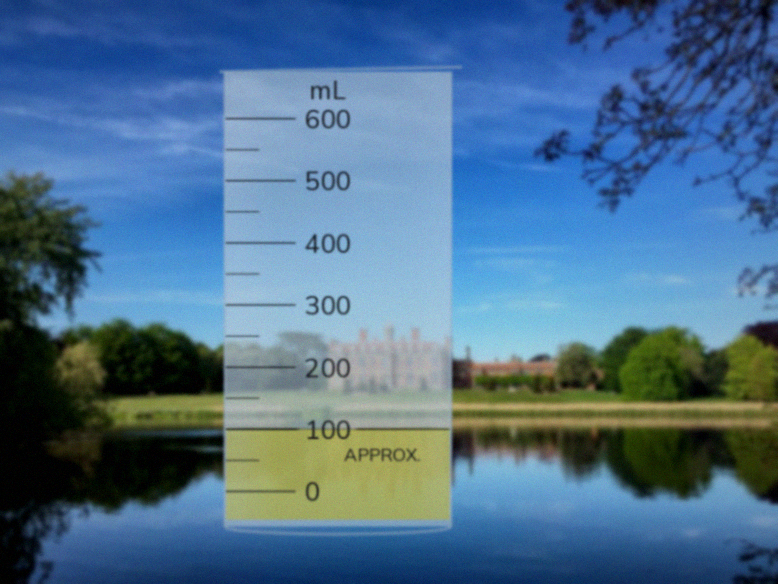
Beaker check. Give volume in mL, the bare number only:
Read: 100
